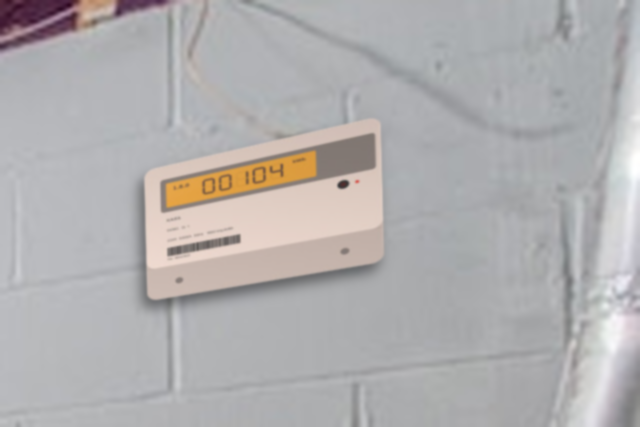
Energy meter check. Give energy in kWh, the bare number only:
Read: 104
